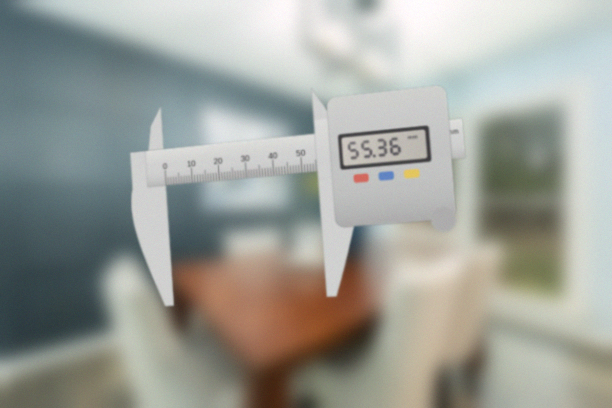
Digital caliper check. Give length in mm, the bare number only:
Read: 55.36
